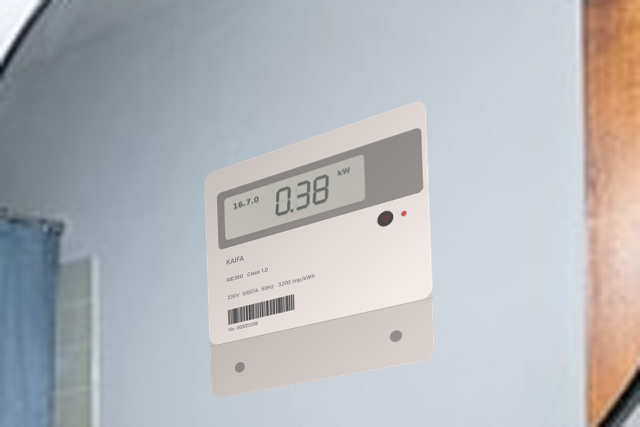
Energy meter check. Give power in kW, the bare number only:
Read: 0.38
